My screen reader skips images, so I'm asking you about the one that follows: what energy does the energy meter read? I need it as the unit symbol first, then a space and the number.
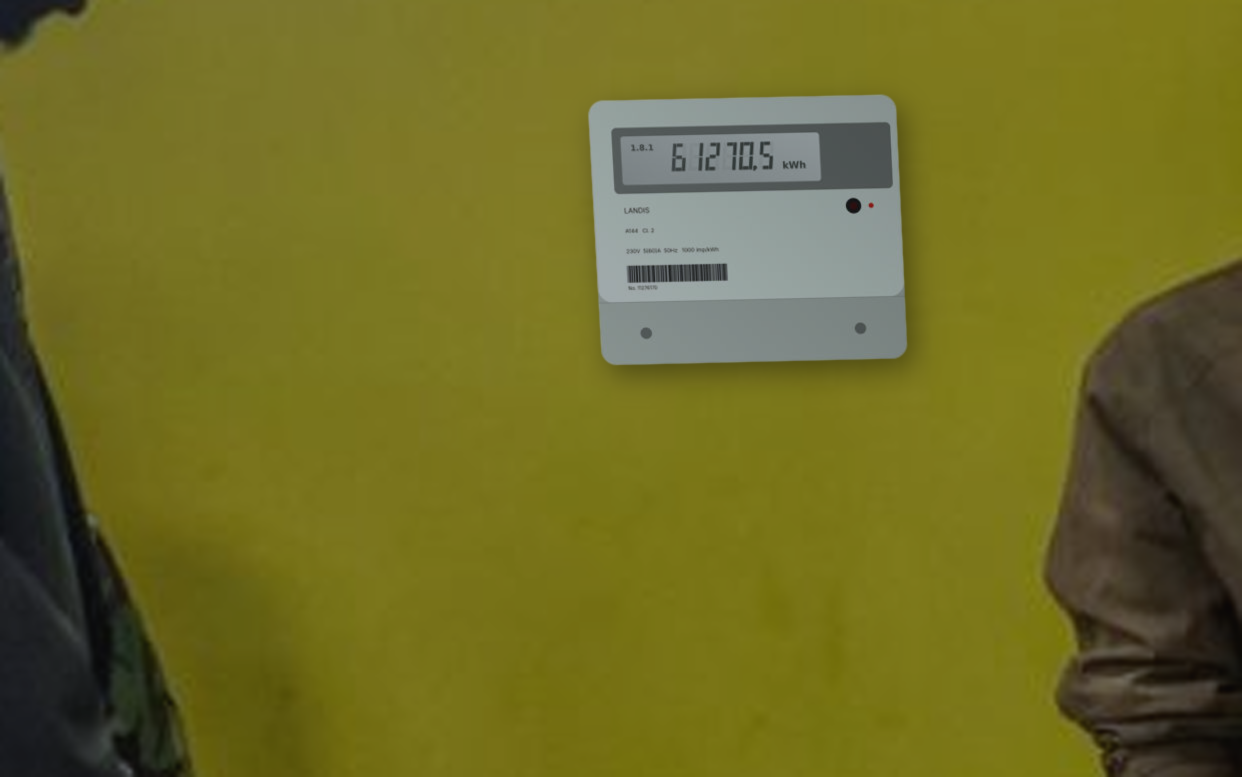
kWh 61270.5
